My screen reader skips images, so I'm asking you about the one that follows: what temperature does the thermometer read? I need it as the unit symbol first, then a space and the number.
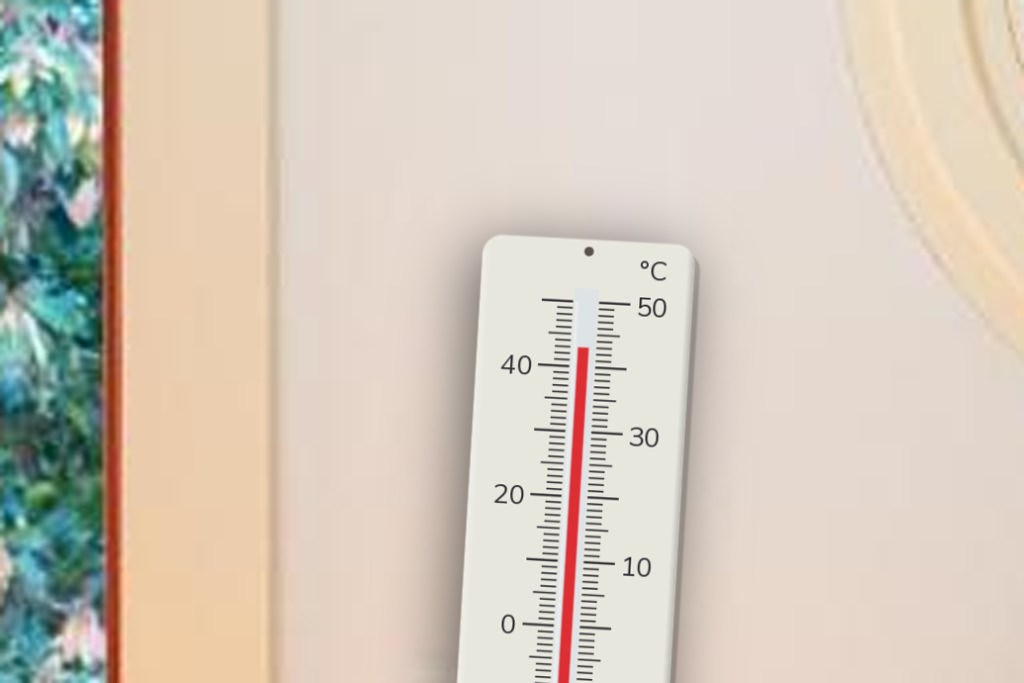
°C 43
